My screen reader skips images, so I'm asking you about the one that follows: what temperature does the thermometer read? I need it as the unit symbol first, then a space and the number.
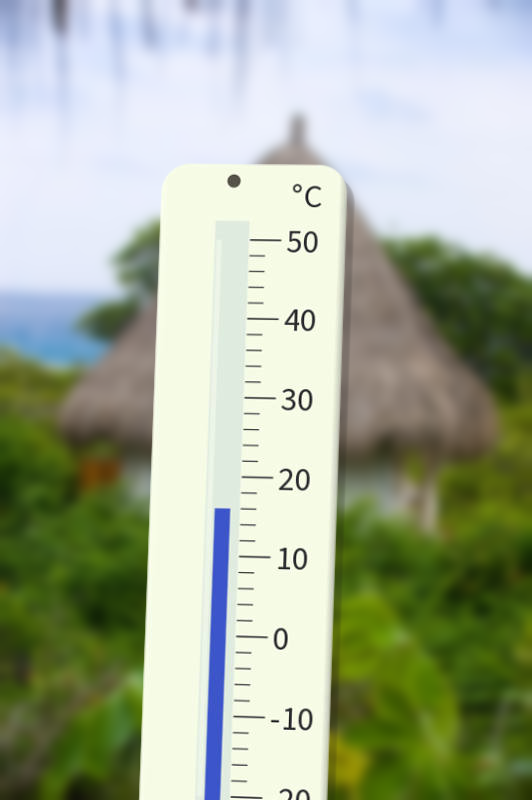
°C 16
